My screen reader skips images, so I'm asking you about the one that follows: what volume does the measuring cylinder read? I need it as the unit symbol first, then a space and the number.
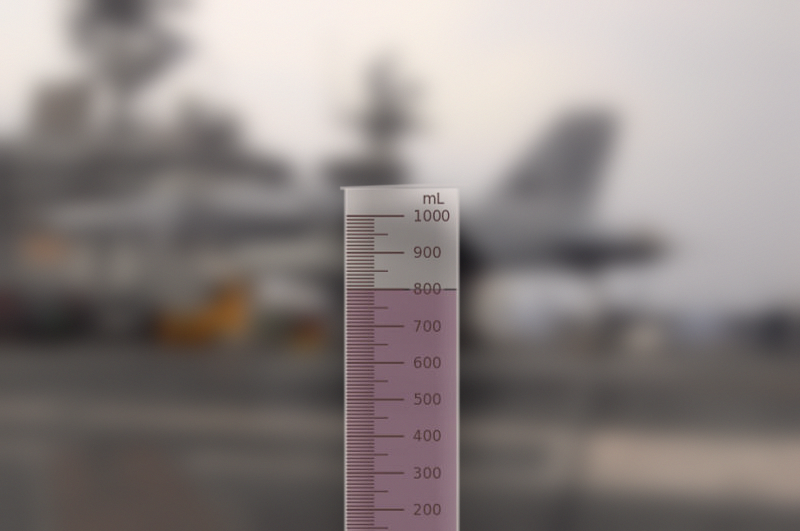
mL 800
